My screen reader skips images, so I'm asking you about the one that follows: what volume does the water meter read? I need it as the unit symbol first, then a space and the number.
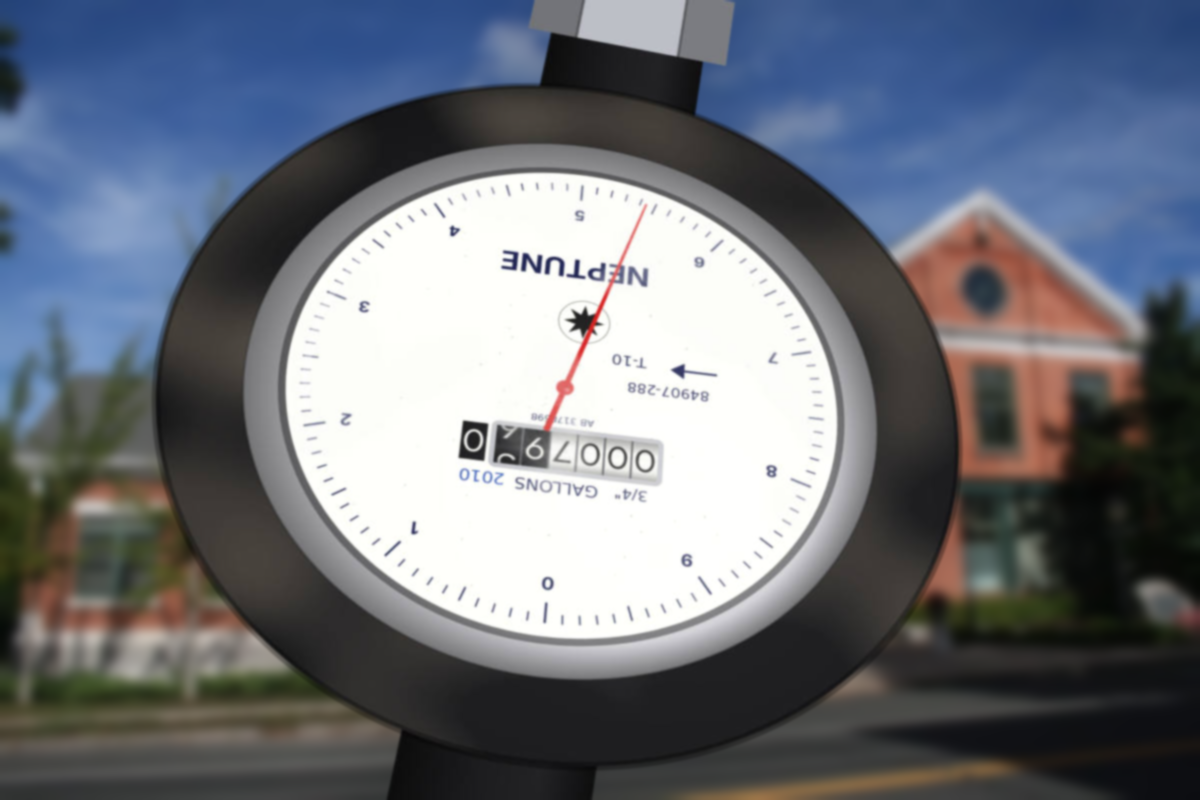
gal 7955.4
